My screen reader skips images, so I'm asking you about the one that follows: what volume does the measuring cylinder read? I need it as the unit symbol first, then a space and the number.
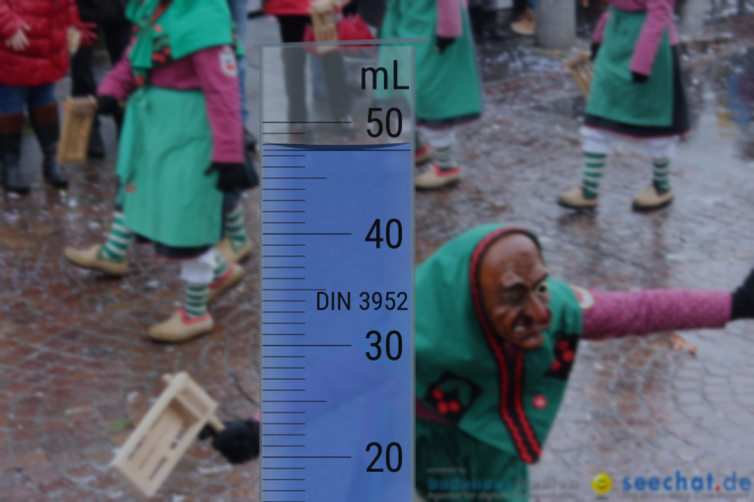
mL 47.5
